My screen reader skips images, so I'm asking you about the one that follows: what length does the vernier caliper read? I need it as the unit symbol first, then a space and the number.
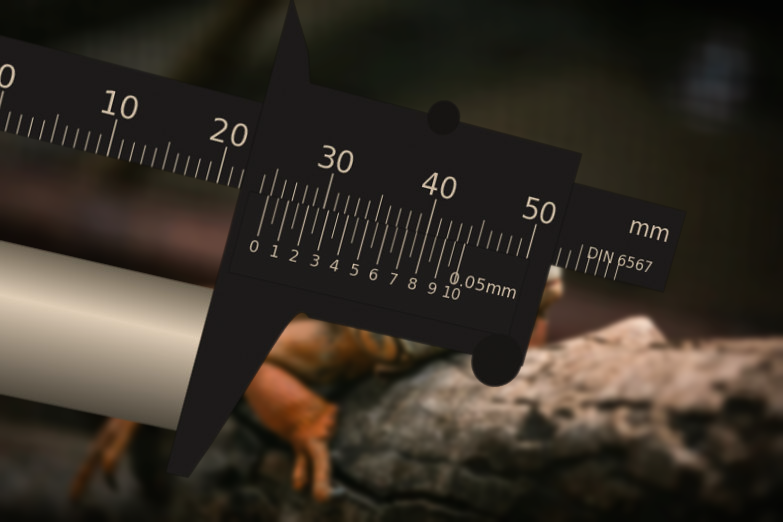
mm 24.8
